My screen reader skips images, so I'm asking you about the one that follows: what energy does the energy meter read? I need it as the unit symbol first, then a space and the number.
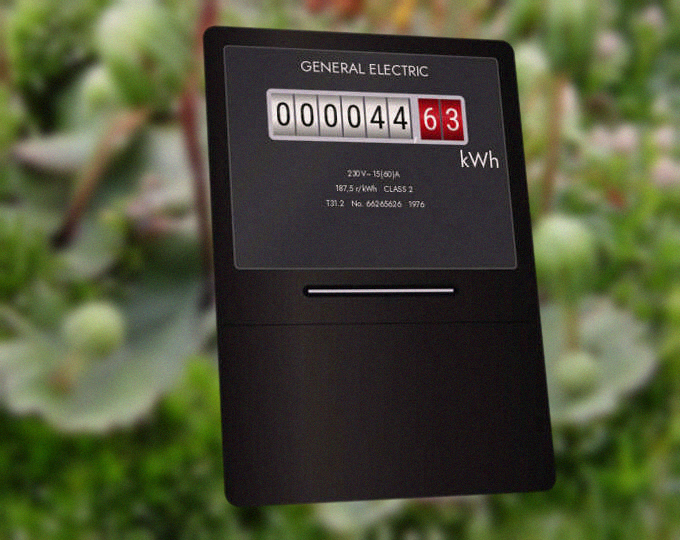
kWh 44.63
